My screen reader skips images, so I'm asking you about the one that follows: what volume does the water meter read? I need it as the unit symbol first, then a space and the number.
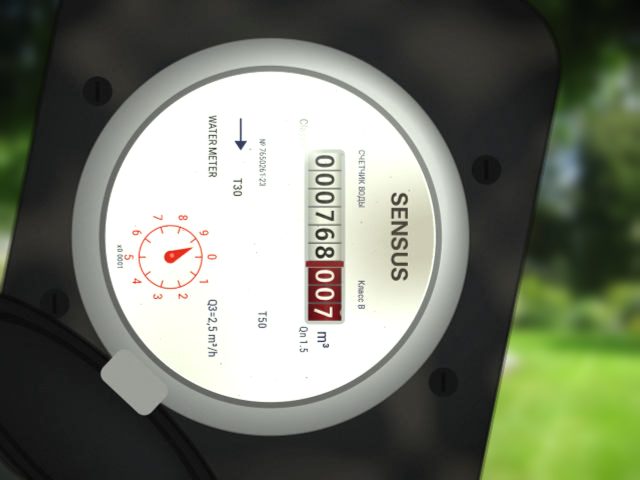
m³ 768.0069
